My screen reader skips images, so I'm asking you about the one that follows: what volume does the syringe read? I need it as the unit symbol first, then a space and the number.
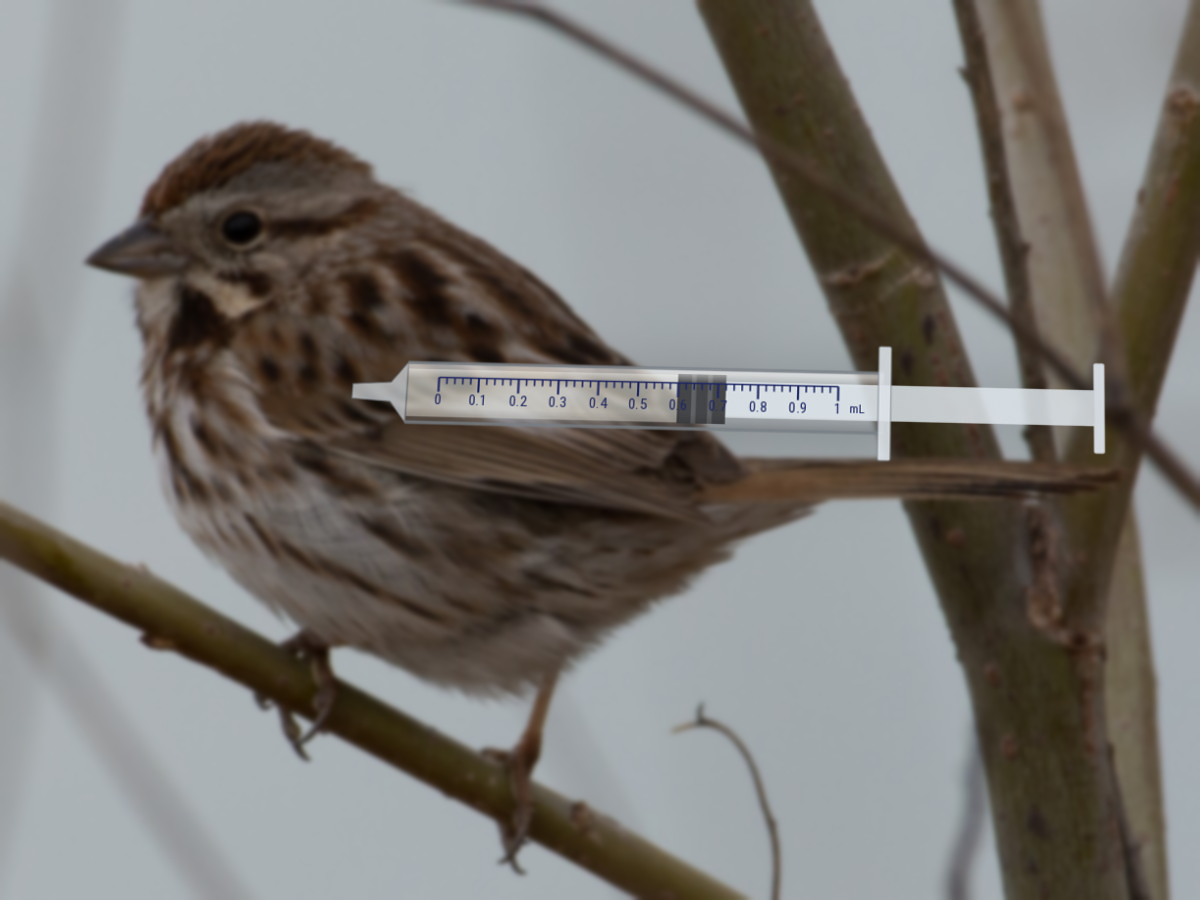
mL 0.6
